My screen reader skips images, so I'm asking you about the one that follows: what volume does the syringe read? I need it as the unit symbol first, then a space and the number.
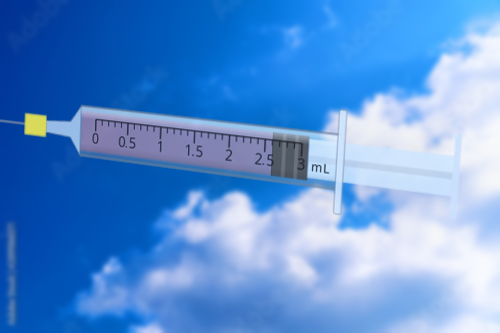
mL 2.6
